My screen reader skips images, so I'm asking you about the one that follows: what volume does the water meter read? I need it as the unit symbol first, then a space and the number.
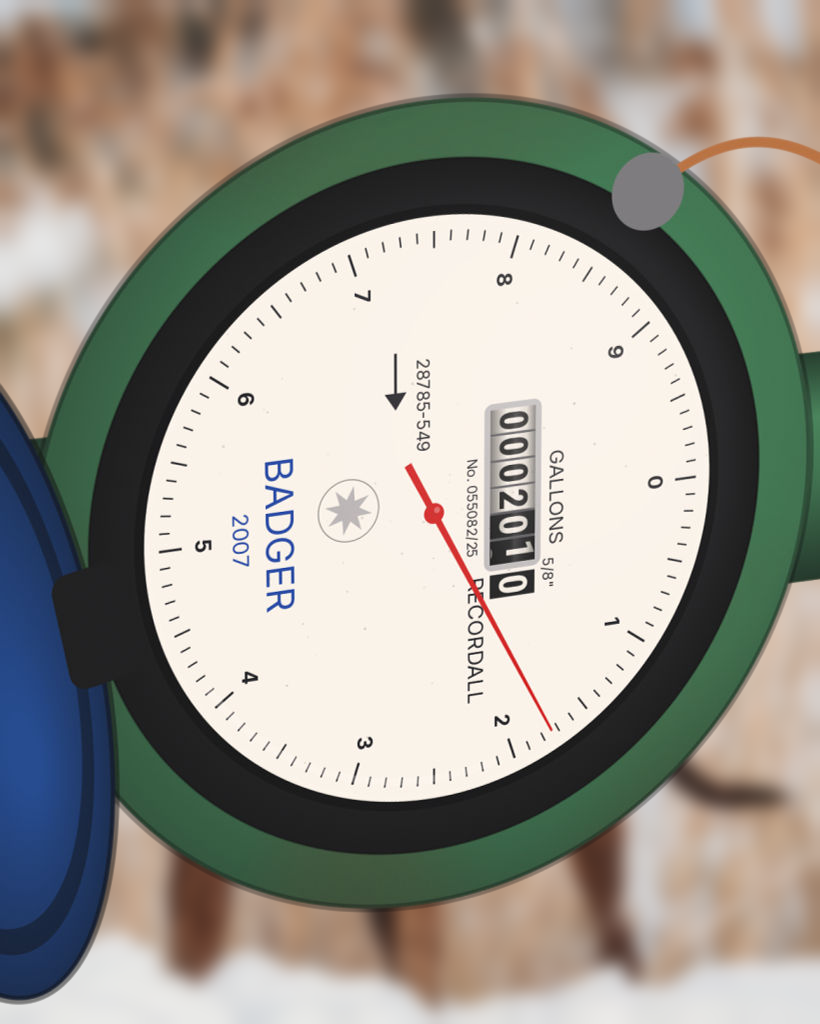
gal 2011.7
